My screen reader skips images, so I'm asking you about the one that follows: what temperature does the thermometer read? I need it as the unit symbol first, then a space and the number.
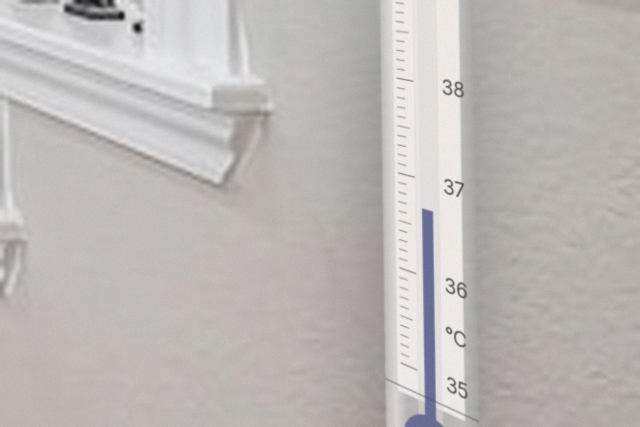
°C 36.7
